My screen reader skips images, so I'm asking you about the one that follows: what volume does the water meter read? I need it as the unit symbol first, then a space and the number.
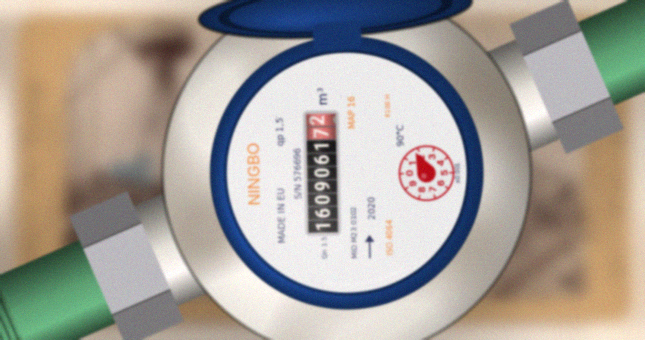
m³ 1609061.721
